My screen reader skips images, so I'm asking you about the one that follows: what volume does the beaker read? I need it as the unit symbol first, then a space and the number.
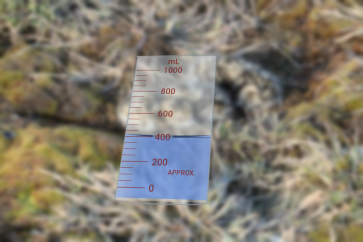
mL 400
